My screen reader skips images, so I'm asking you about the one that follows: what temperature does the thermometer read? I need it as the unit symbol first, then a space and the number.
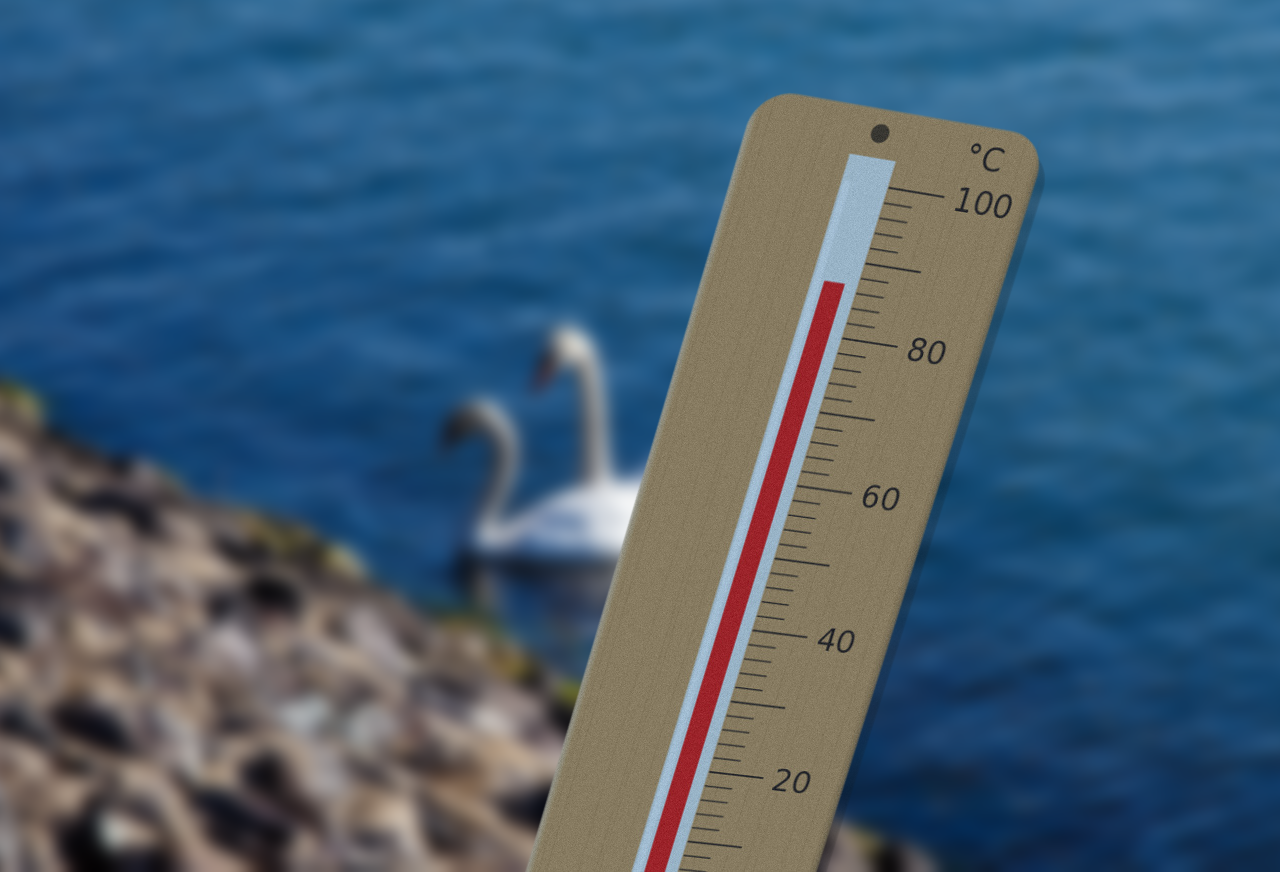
°C 87
